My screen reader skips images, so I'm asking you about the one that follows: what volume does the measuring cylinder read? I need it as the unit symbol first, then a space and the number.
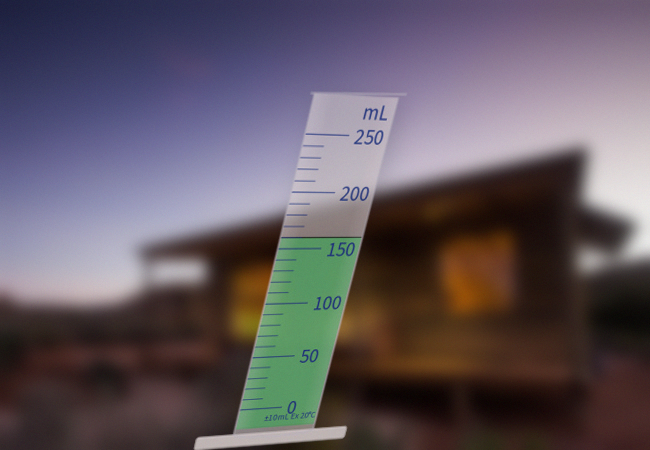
mL 160
